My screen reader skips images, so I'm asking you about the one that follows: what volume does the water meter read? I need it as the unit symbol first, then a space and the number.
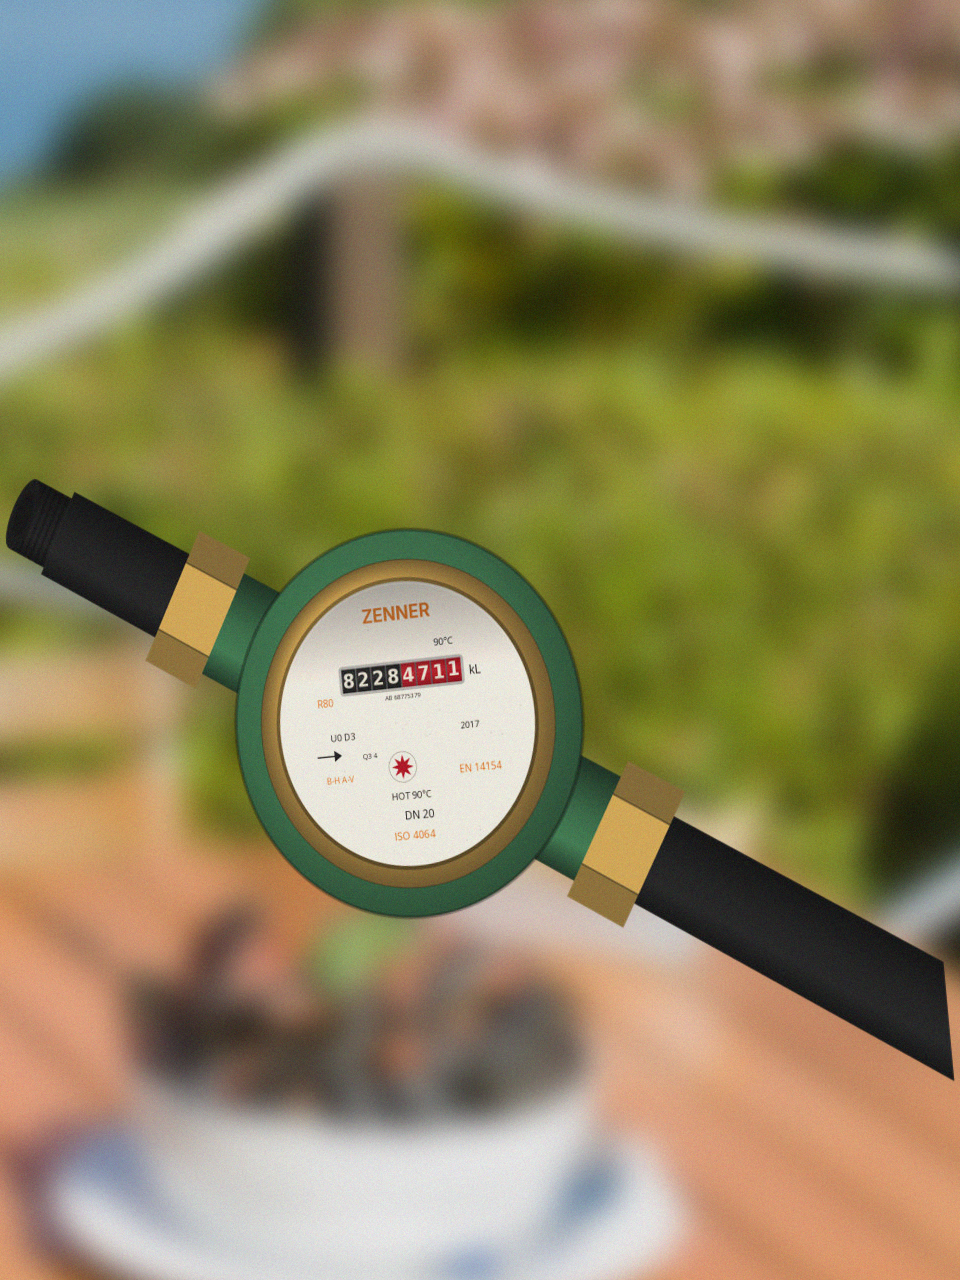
kL 8228.4711
